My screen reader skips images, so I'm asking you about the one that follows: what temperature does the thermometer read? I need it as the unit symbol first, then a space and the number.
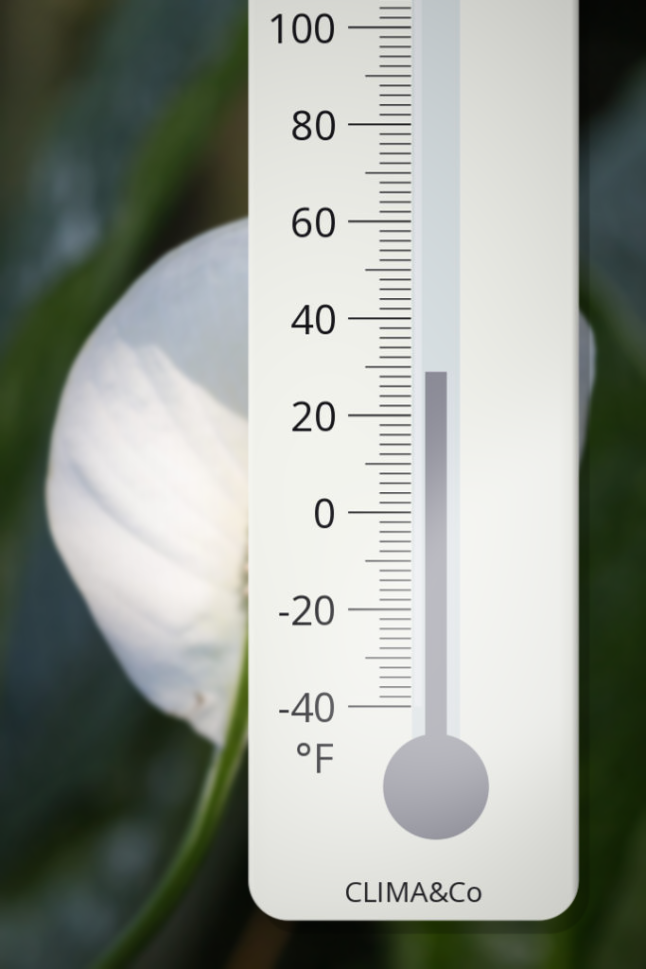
°F 29
